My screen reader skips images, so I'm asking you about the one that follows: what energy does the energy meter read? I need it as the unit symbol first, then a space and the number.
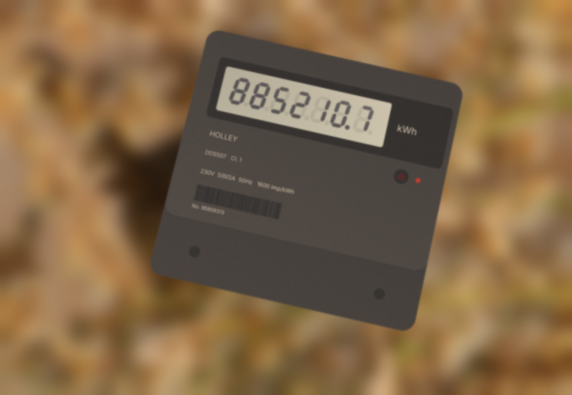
kWh 885210.7
